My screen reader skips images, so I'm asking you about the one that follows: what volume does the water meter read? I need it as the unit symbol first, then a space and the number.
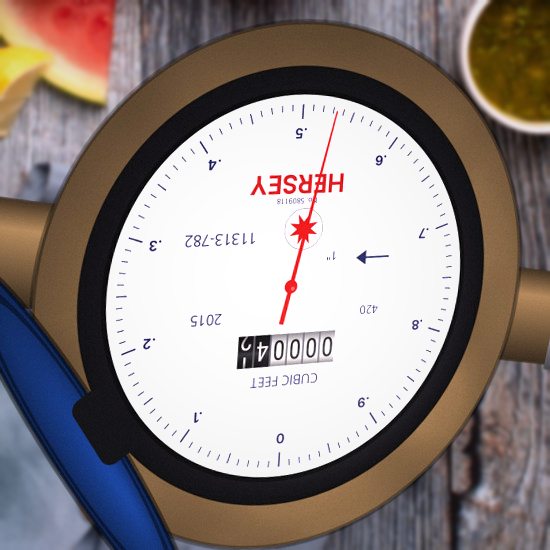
ft³ 41.53
